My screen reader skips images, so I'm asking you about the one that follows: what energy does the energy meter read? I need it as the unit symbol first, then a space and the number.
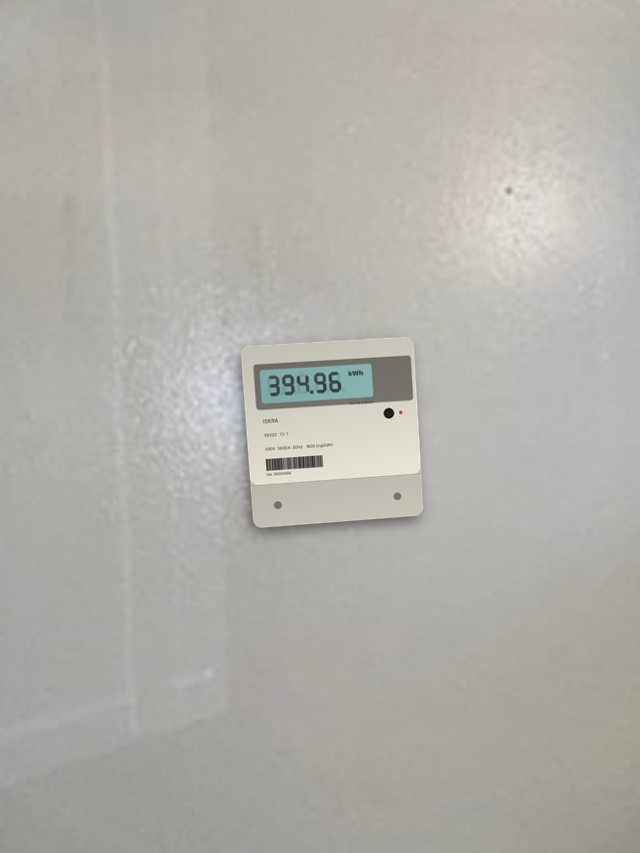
kWh 394.96
